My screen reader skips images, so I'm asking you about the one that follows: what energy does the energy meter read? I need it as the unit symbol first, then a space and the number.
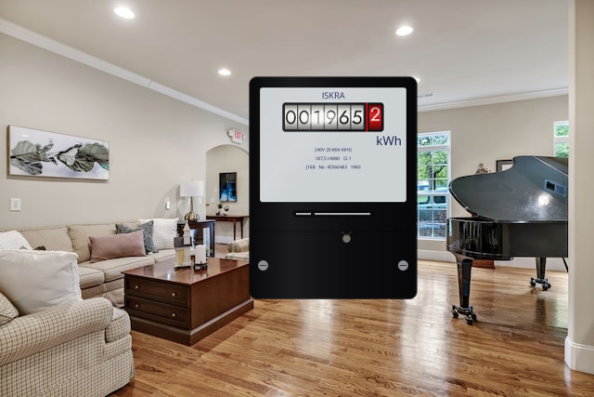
kWh 1965.2
